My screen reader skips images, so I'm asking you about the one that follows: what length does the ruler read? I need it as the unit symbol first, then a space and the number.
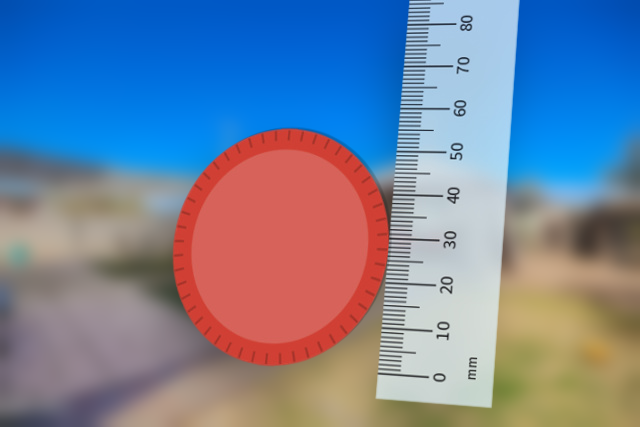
mm 55
